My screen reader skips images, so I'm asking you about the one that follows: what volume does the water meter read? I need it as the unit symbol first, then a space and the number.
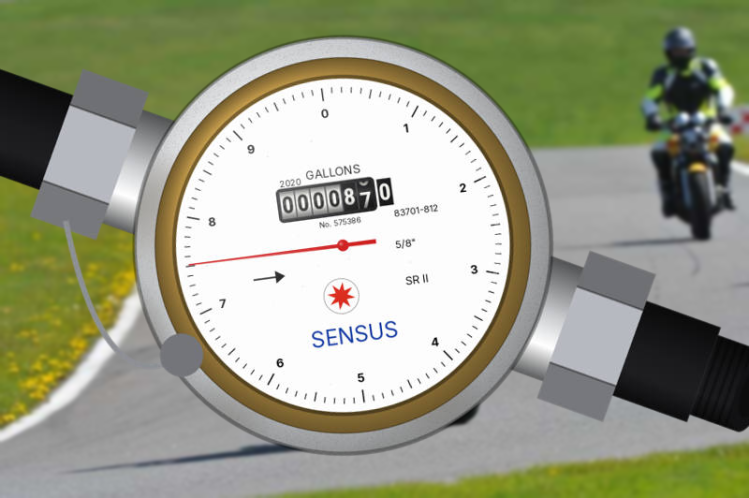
gal 867.5
